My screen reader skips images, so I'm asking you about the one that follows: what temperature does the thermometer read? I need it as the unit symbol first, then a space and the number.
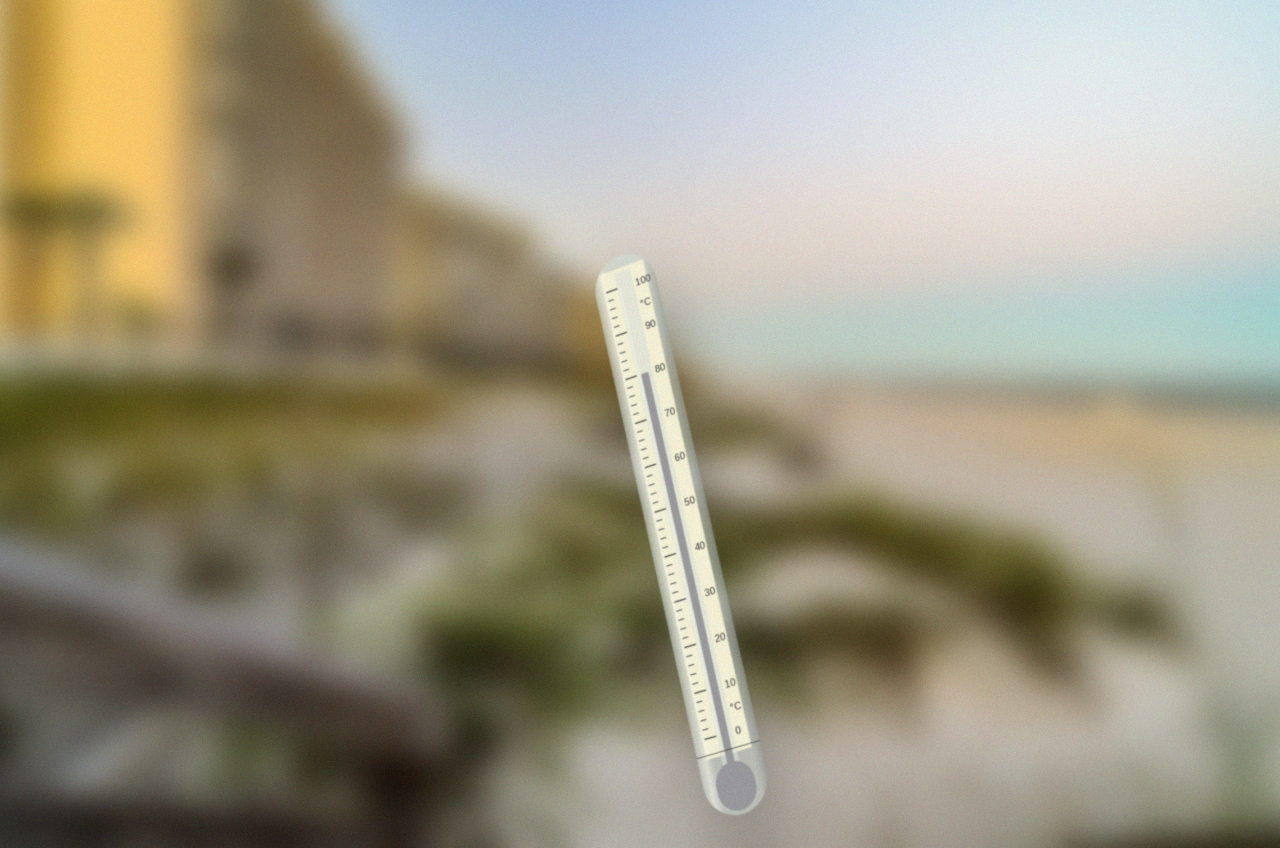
°C 80
